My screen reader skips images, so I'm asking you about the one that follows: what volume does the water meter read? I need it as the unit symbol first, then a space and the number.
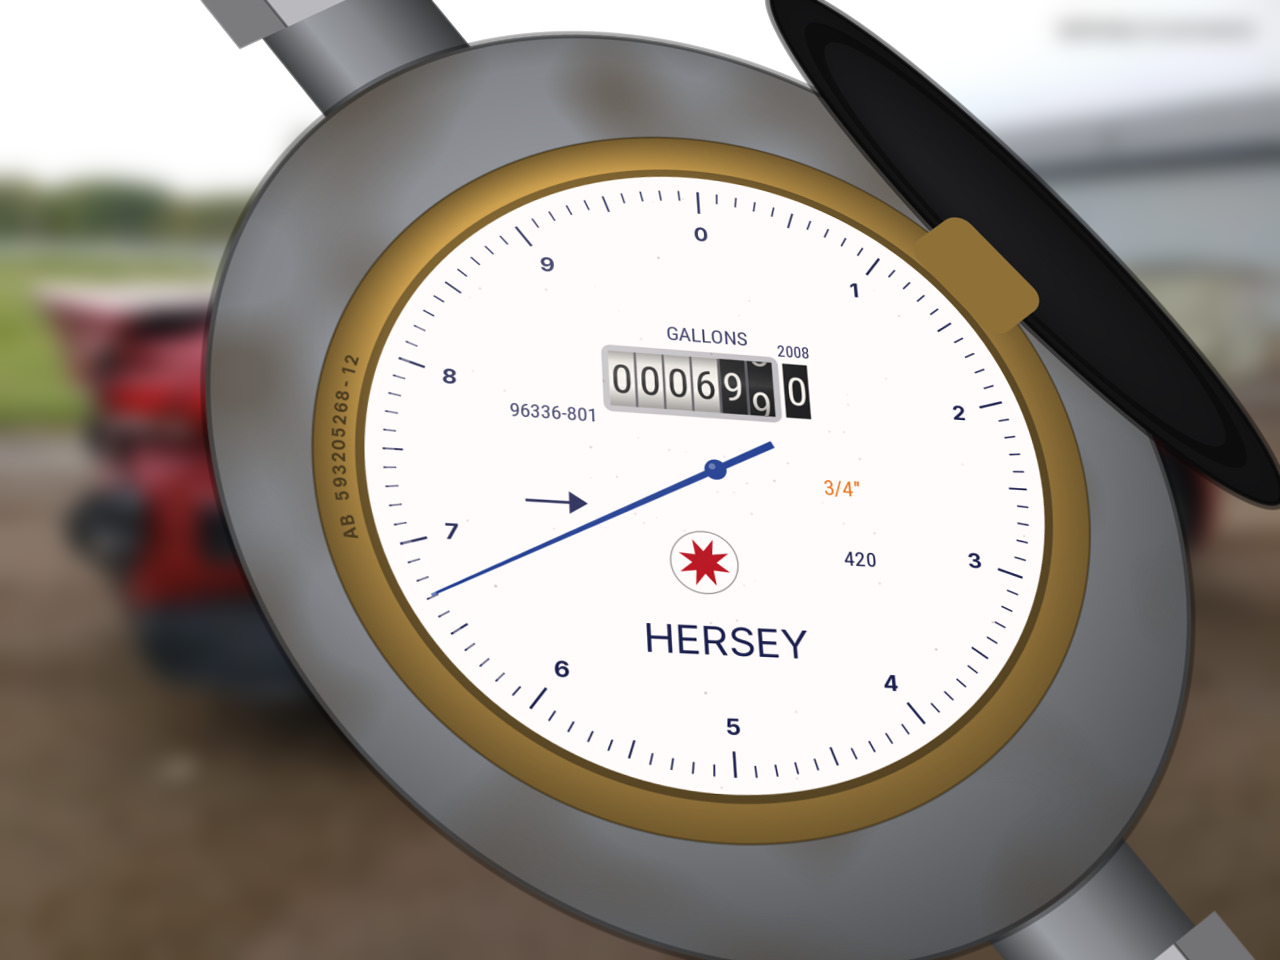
gal 6986.7
